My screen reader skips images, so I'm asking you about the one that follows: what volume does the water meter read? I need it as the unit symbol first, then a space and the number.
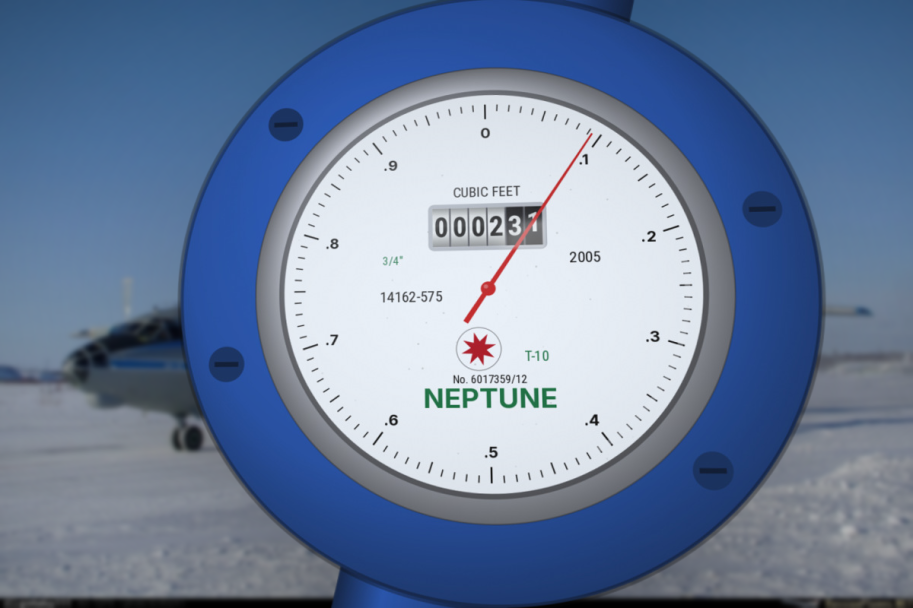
ft³ 231.09
